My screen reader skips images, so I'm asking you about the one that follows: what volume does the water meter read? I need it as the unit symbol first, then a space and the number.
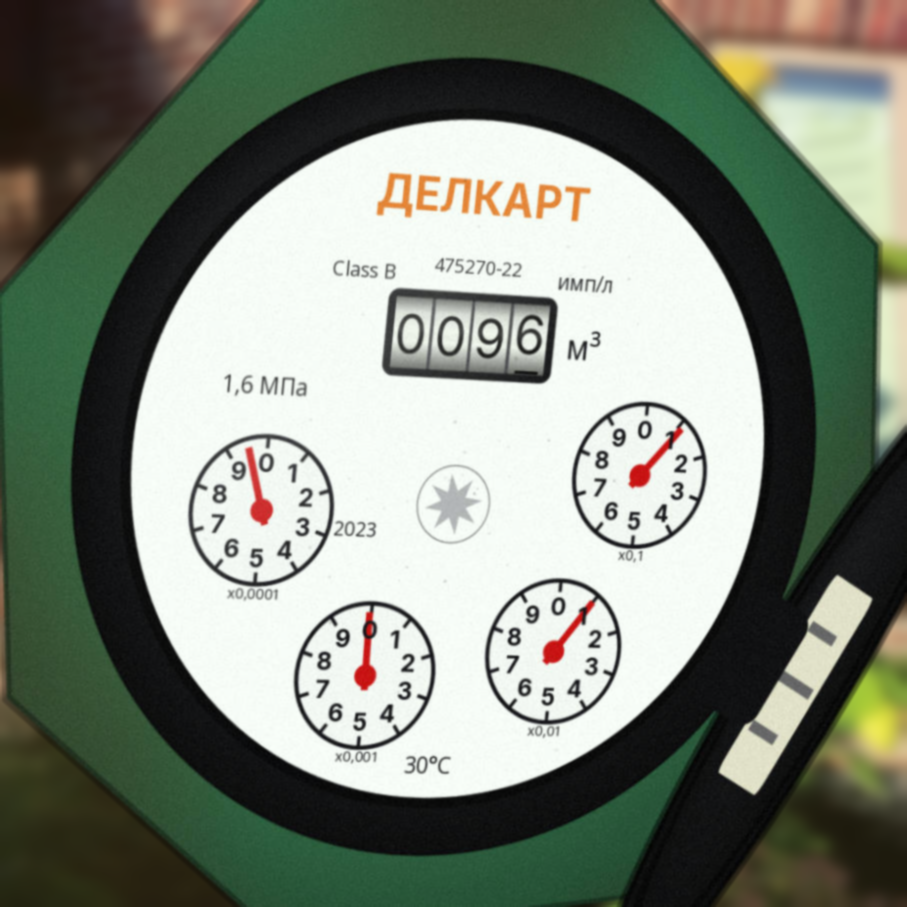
m³ 96.1099
